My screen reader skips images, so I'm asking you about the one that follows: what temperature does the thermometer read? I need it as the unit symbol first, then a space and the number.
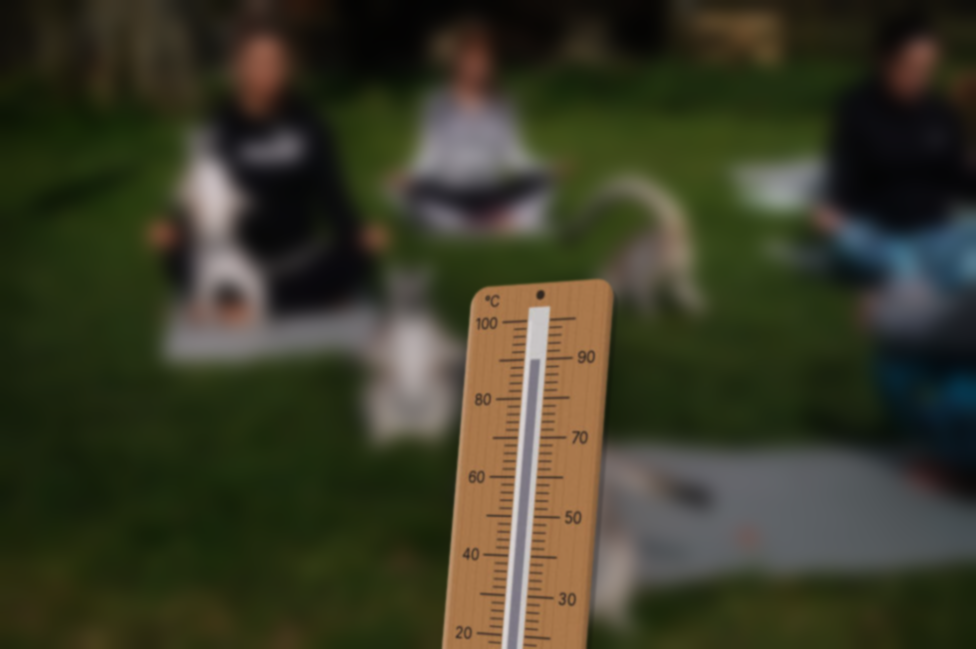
°C 90
